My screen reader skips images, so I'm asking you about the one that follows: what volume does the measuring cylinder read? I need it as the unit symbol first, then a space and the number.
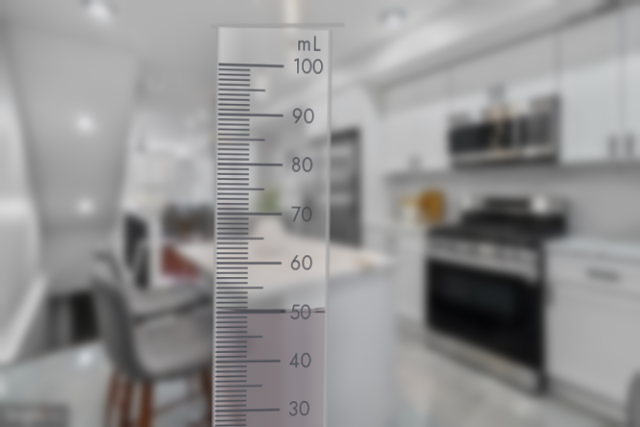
mL 50
